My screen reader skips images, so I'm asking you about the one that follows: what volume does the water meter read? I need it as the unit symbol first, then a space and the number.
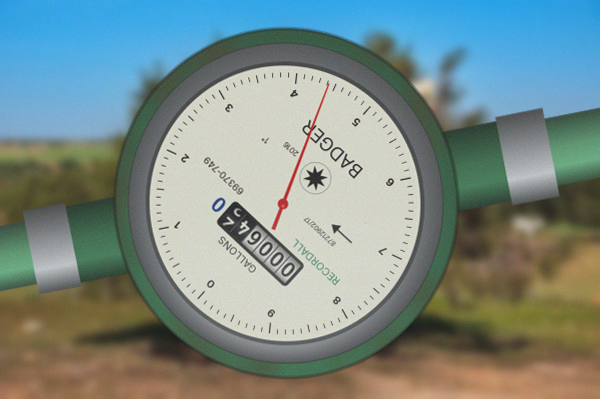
gal 6424.4
